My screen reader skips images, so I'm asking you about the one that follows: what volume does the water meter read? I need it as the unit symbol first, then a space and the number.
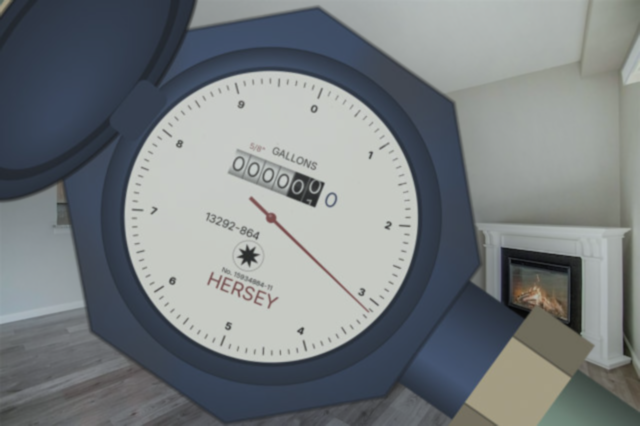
gal 3.1
